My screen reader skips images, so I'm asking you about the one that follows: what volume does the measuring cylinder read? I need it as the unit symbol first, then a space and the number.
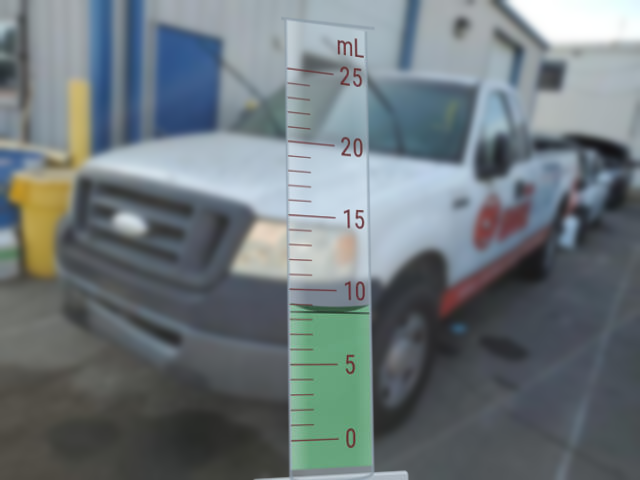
mL 8.5
